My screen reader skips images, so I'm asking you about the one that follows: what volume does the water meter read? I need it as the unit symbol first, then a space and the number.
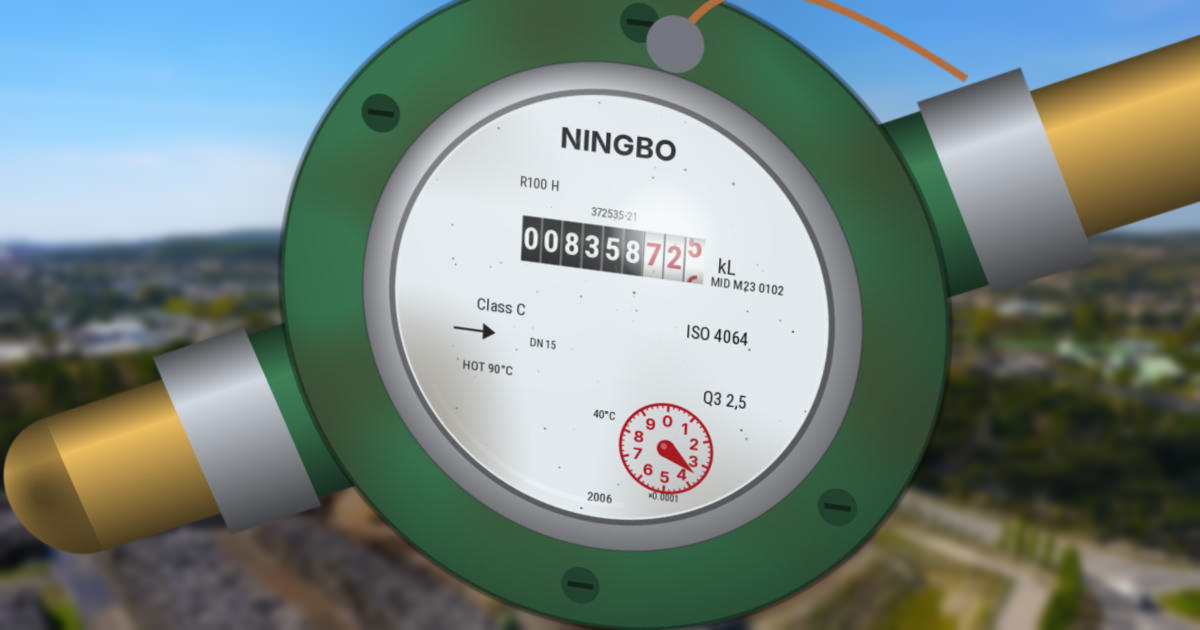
kL 8358.7253
